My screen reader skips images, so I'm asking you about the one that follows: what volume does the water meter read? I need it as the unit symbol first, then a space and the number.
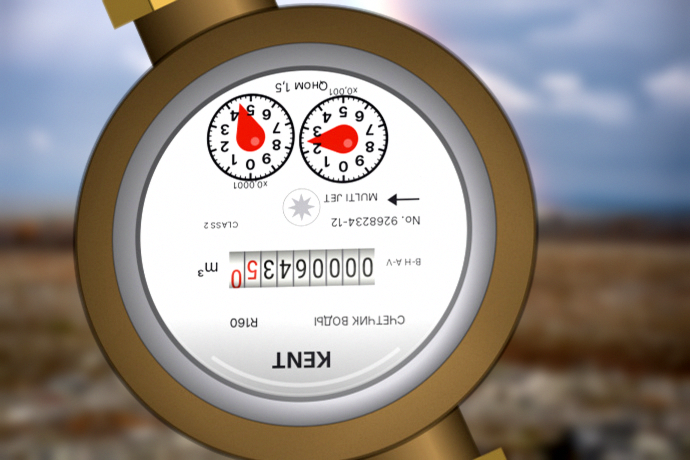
m³ 643.5024
